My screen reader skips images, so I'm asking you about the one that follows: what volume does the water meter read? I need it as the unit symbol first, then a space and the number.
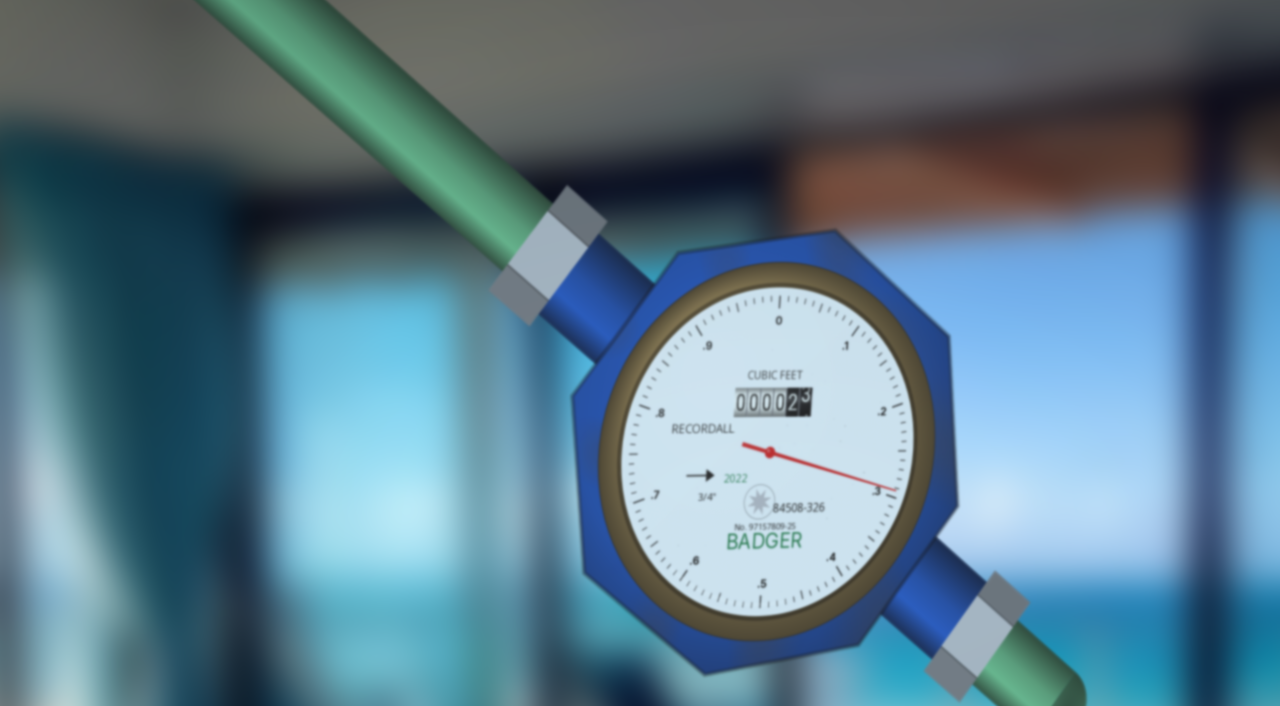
ft³ 23.29
